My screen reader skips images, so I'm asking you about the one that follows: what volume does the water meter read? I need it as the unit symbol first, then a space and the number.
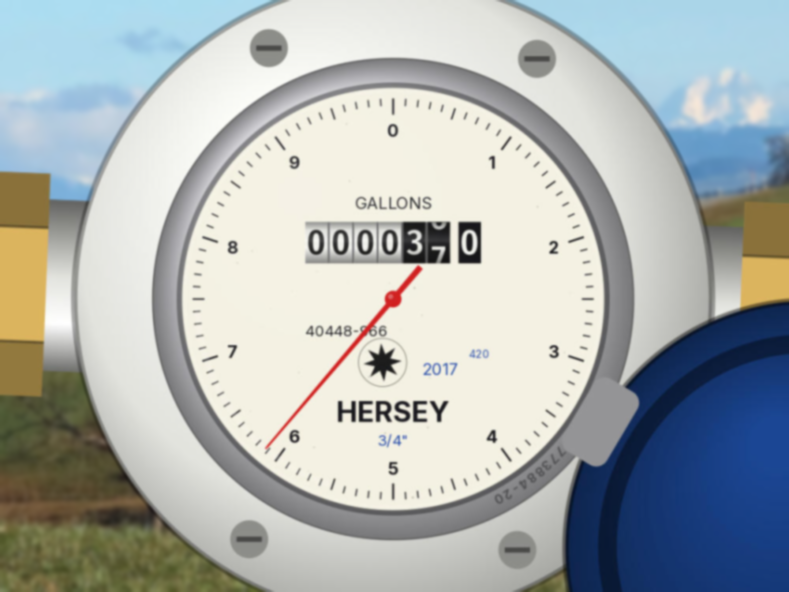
gal 366.1
